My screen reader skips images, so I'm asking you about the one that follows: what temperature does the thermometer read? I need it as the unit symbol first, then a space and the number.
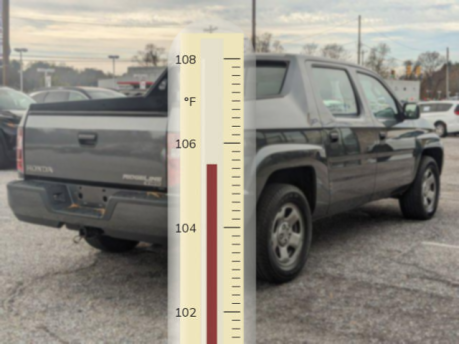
°F 105.5
